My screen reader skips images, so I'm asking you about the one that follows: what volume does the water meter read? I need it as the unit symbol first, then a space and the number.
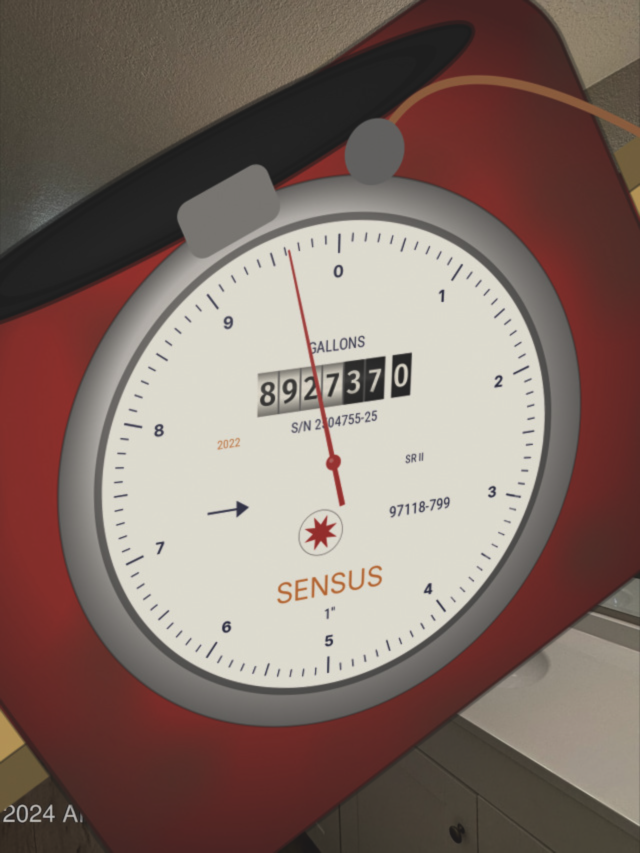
gal 8927369.6
